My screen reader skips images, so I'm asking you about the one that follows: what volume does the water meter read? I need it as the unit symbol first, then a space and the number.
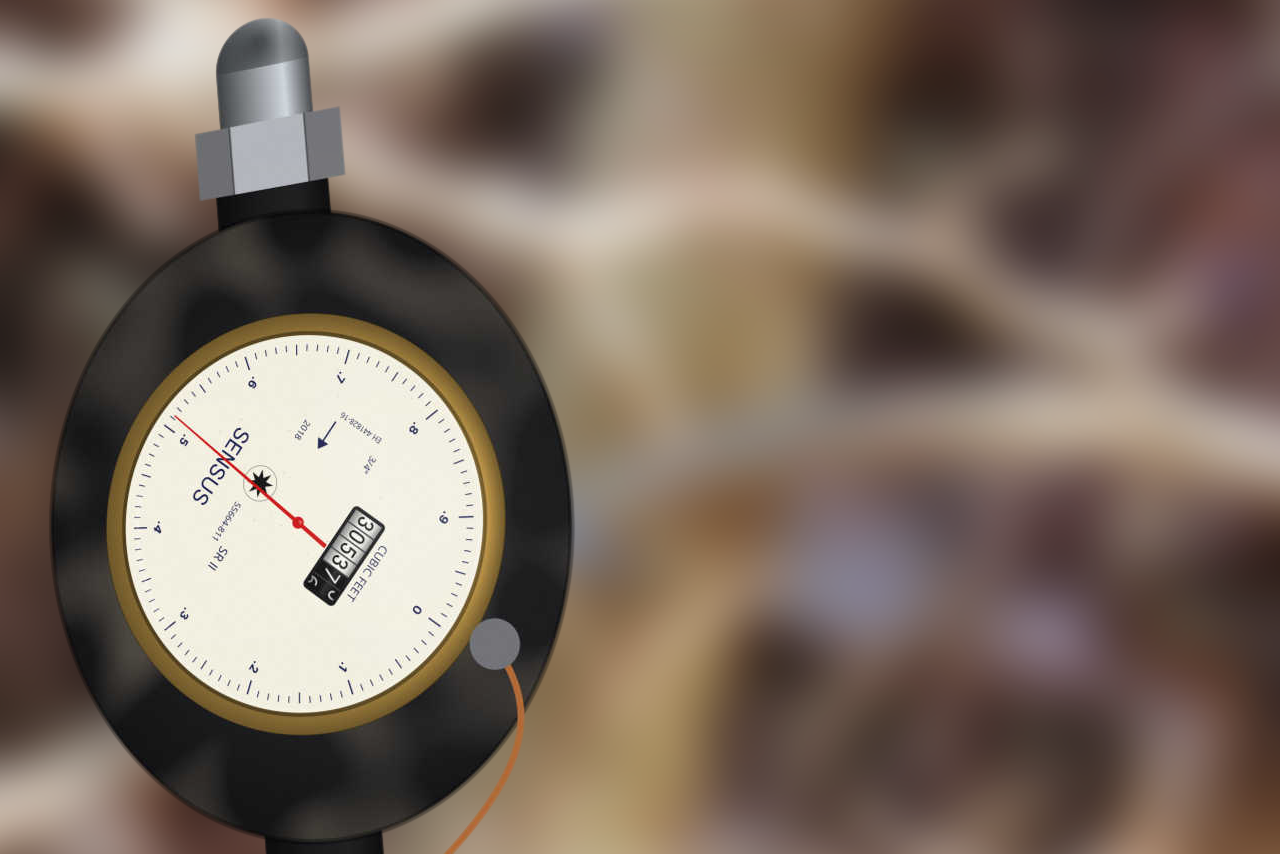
ft³ 305375.51
